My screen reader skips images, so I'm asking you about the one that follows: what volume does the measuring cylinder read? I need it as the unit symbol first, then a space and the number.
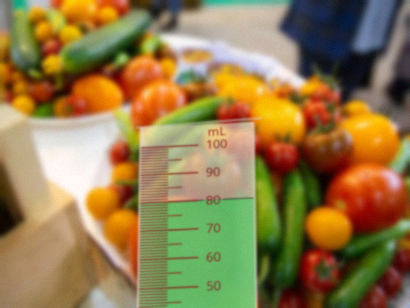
mL 80
